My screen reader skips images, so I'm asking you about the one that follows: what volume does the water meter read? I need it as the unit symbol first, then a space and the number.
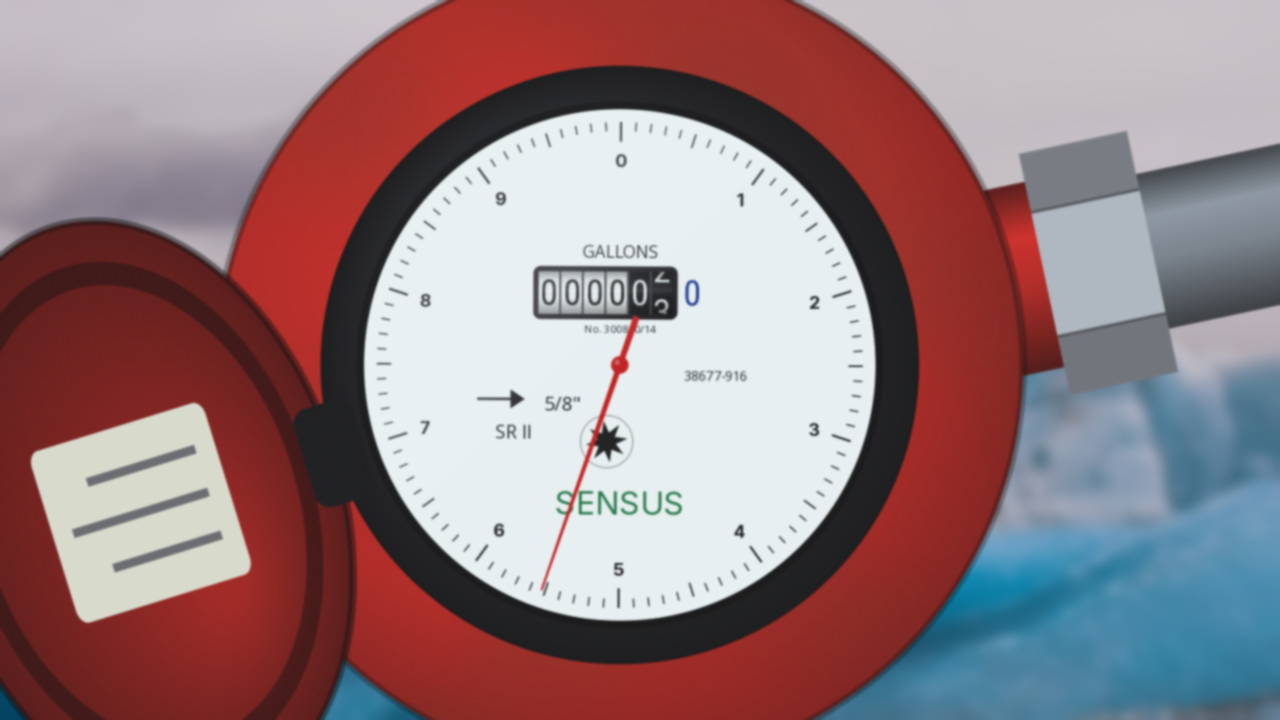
gal 25.5
